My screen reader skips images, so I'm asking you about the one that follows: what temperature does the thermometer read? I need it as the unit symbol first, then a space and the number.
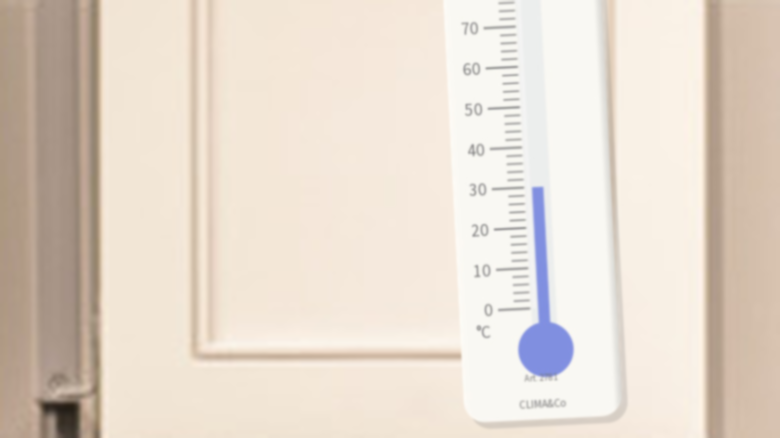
°C 30
